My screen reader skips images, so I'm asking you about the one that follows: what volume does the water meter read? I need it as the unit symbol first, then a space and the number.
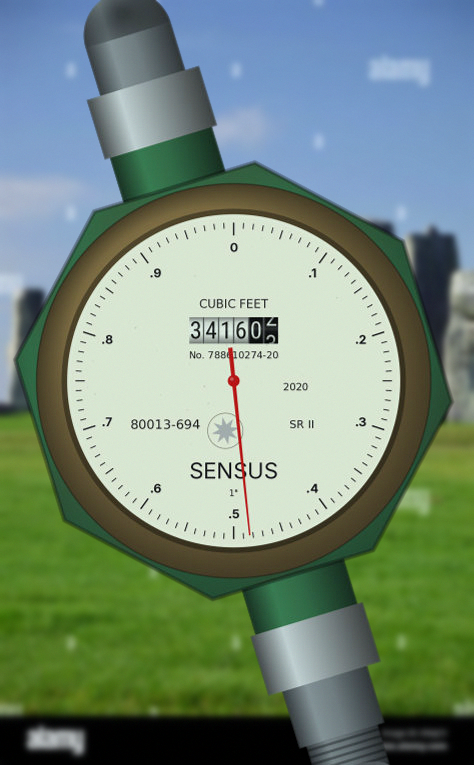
ft³ 341602.48
